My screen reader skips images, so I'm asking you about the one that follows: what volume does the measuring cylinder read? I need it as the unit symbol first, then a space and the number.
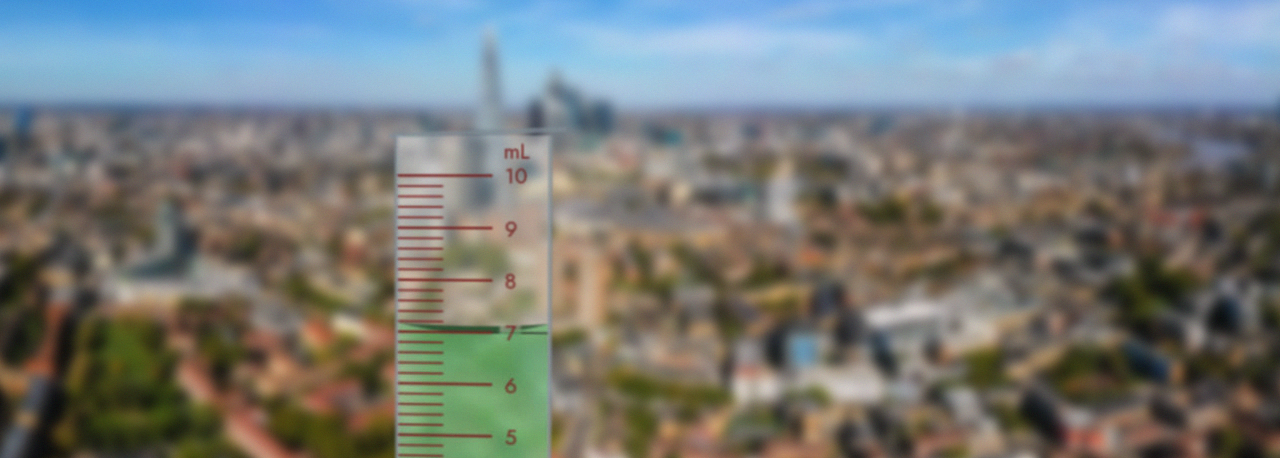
mL 7
